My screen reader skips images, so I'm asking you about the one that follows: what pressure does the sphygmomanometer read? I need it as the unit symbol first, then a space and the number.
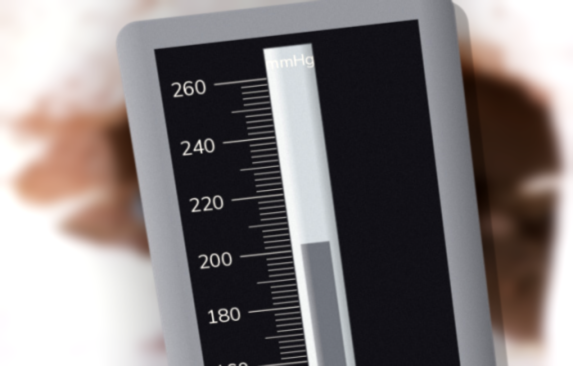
mmHg 202
